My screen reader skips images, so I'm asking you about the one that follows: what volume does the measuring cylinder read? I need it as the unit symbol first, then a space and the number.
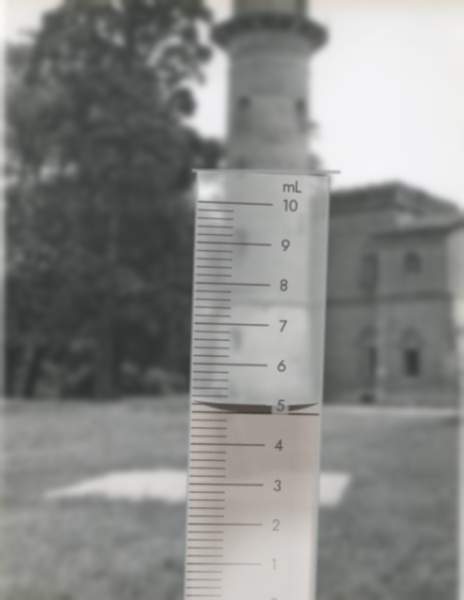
mL 4.8
